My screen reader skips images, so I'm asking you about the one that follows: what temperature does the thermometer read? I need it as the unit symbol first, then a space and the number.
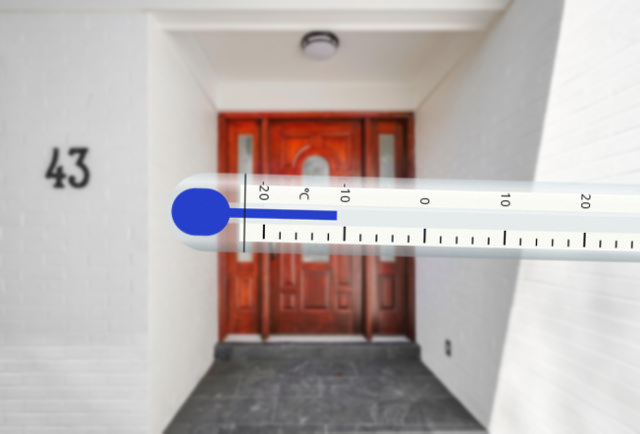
°C -11
